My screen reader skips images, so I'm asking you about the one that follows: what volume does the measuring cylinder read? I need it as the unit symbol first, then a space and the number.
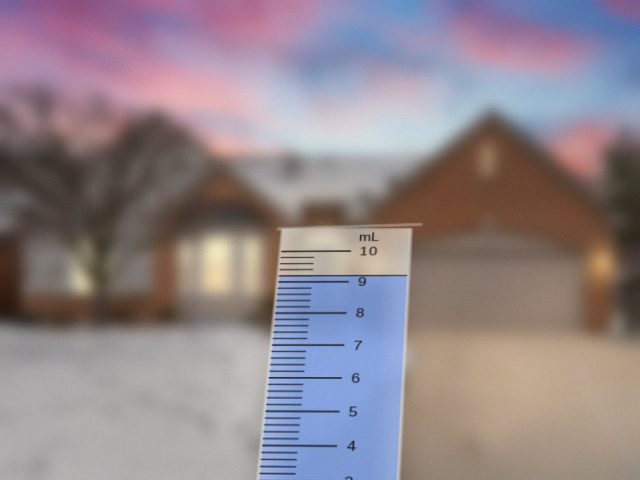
mL 9.2
